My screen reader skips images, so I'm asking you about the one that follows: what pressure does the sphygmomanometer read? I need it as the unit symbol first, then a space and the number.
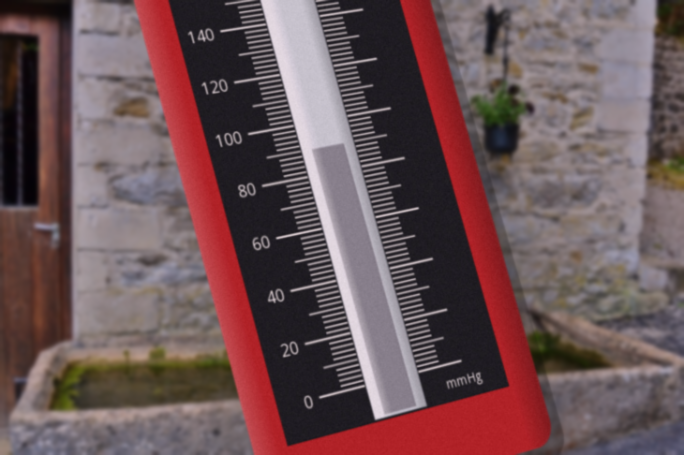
mmHg 90
